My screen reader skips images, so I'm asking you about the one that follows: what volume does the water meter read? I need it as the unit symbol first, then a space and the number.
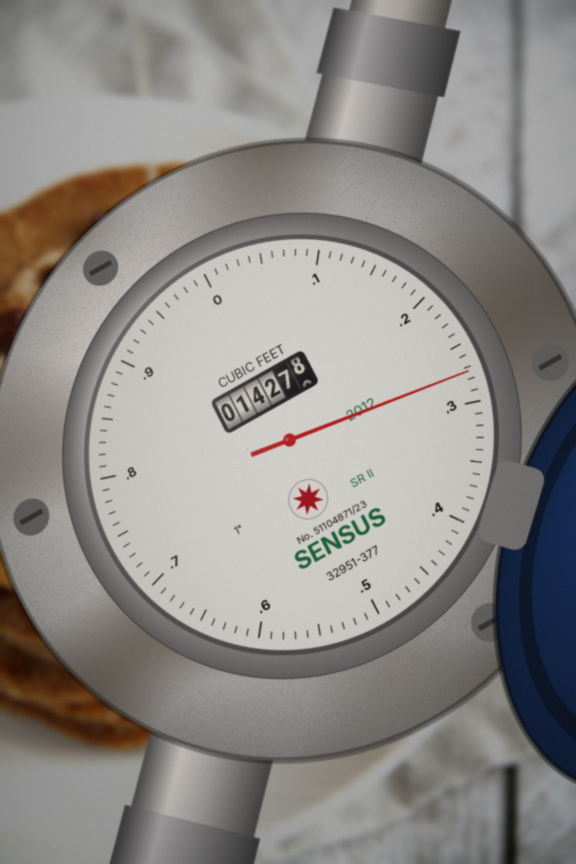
ft³ 14278.27
